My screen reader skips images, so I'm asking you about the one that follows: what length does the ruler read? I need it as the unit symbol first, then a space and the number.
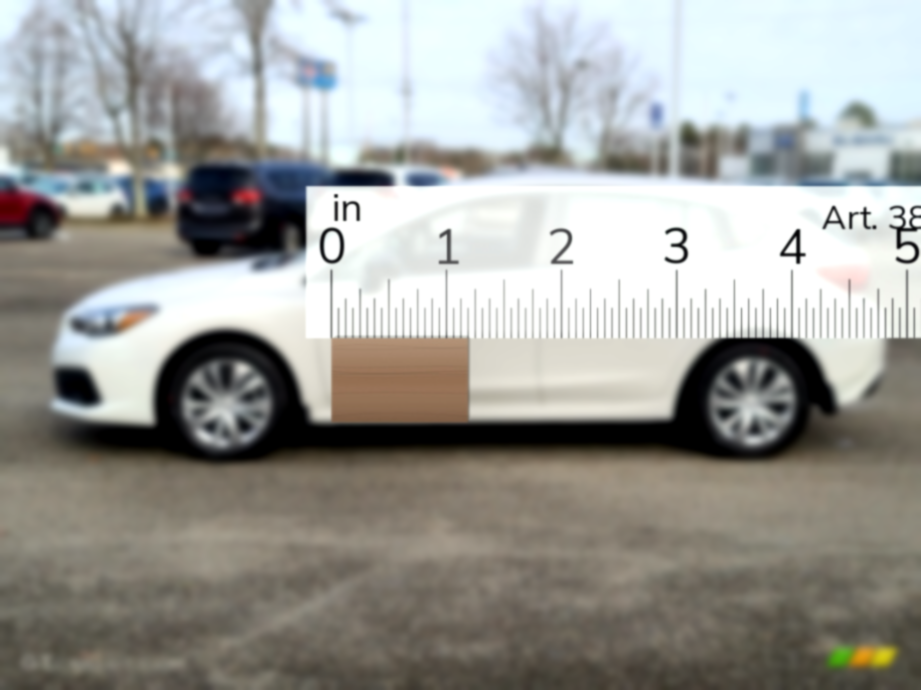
in 1.1875
